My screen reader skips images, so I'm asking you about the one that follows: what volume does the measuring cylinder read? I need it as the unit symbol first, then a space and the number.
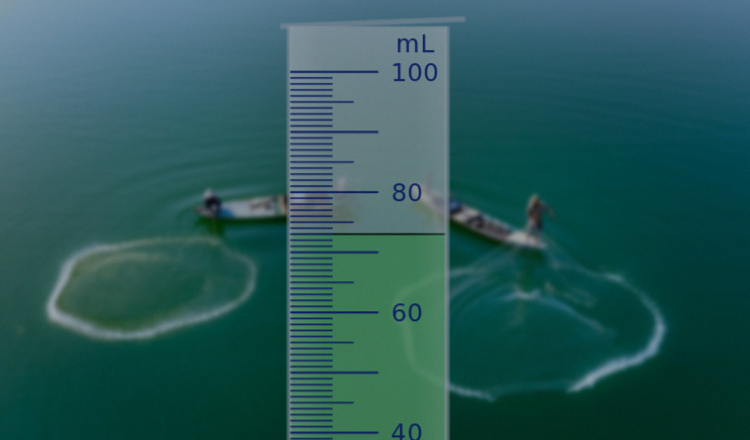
mL 73
